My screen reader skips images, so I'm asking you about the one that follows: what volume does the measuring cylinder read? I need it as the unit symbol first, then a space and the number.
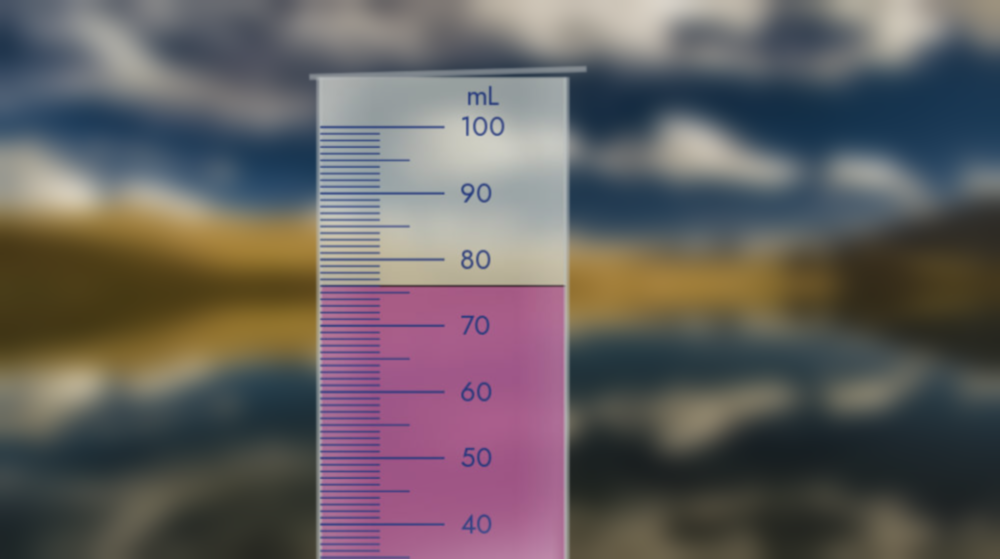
mL 76
